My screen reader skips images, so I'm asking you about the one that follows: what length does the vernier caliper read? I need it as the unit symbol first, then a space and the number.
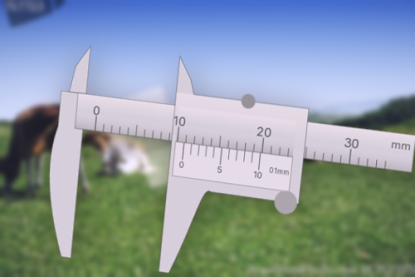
mm 10.8
